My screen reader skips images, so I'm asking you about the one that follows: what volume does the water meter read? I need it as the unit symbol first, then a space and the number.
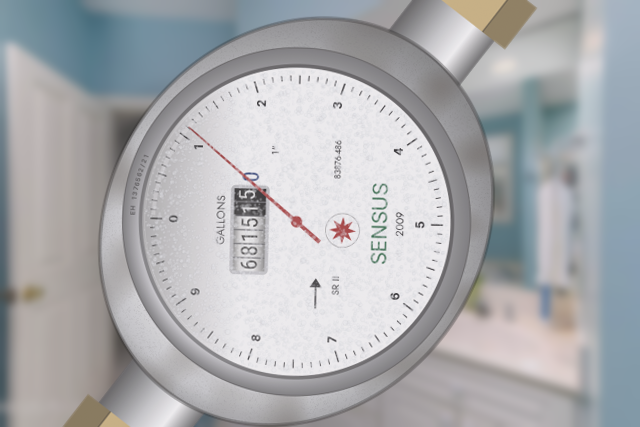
gal 6815151.1
